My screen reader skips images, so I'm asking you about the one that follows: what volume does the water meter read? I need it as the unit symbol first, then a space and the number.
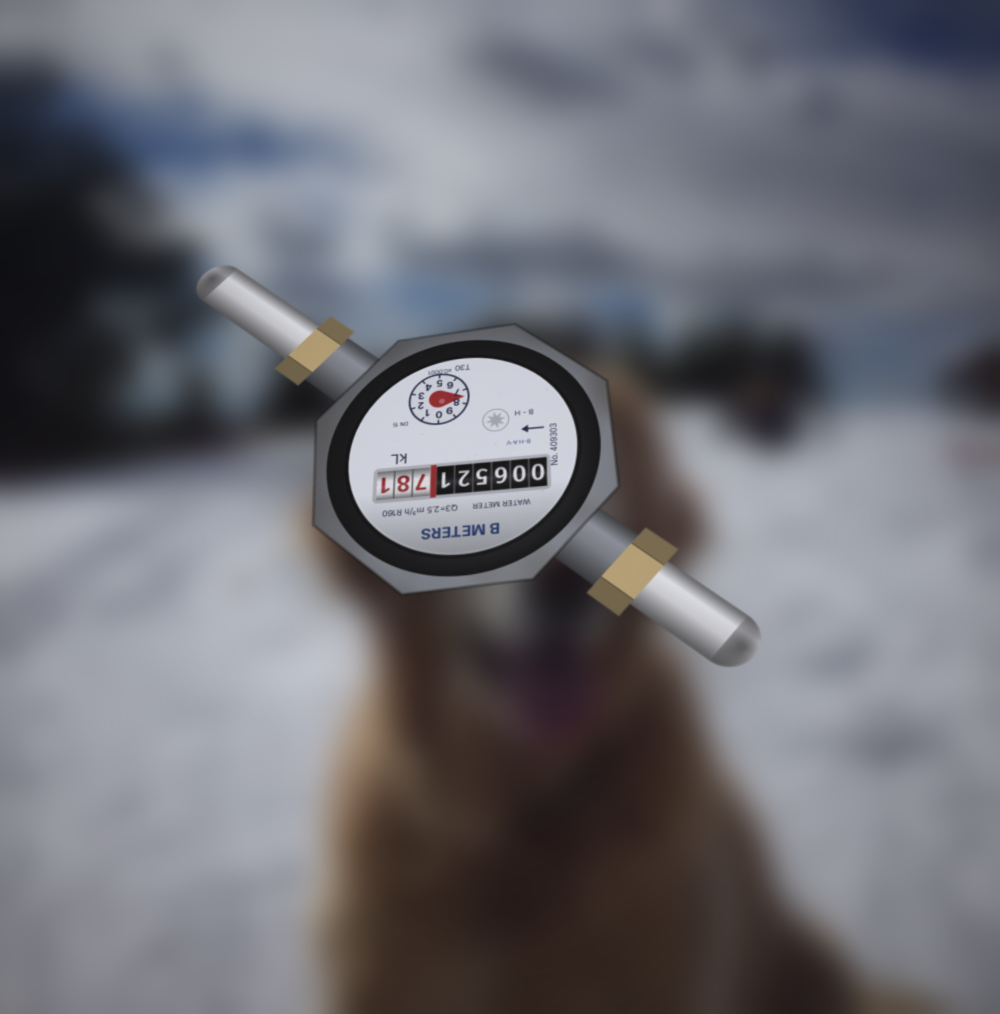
kL 6521.7817
